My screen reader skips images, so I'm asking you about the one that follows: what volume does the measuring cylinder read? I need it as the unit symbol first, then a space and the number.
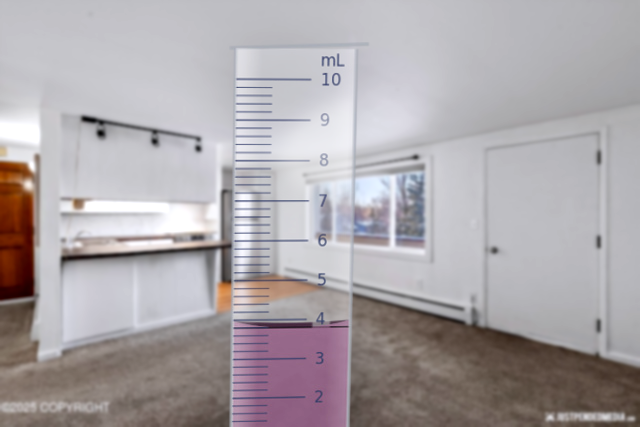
mL 3.8
